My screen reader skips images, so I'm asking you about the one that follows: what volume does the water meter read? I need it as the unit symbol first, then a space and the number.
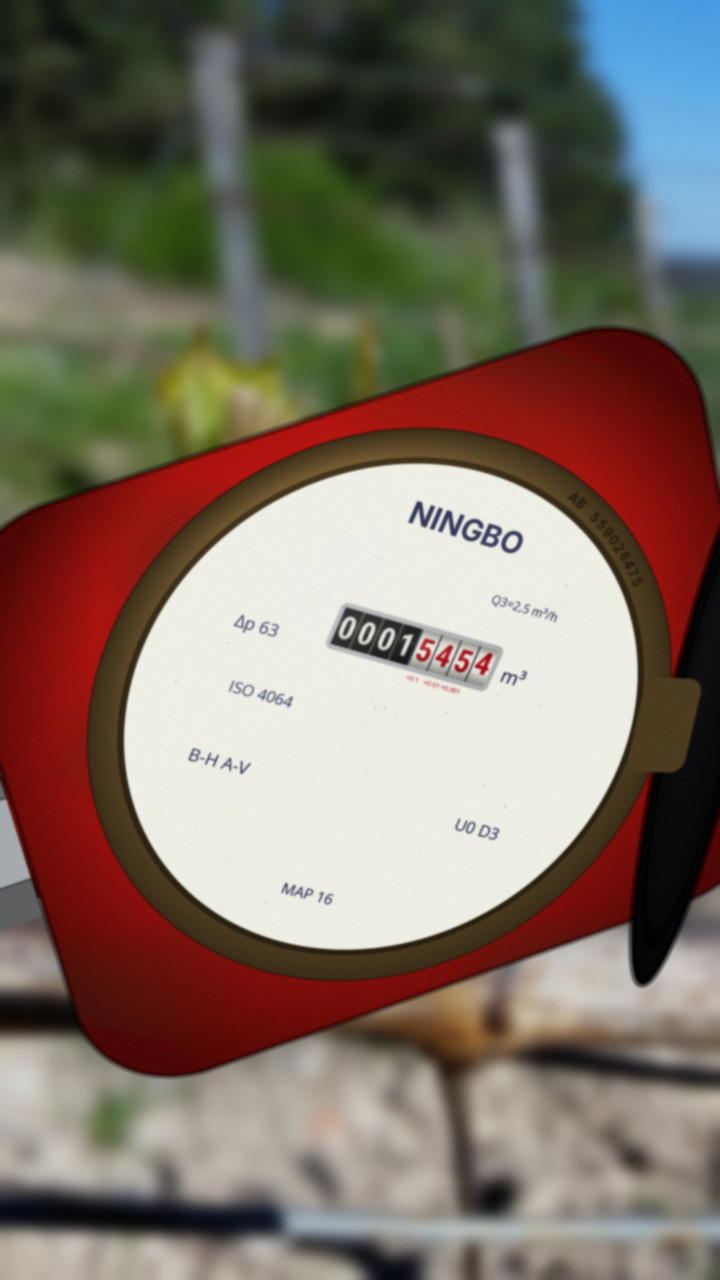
m³ 1.5454
